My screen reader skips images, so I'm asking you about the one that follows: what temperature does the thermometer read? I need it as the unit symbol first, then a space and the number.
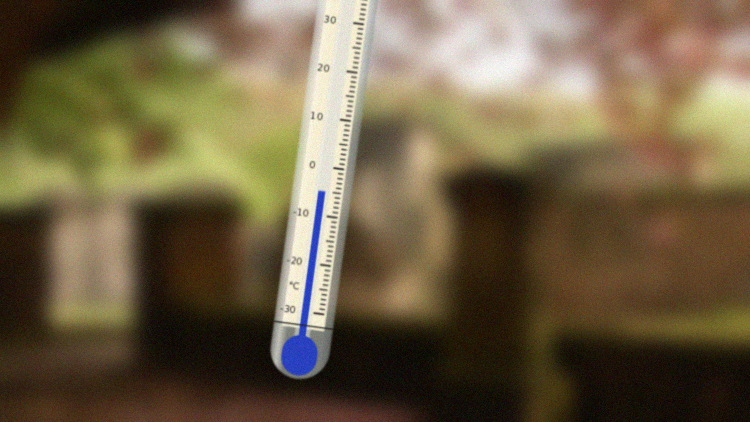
°C -5
